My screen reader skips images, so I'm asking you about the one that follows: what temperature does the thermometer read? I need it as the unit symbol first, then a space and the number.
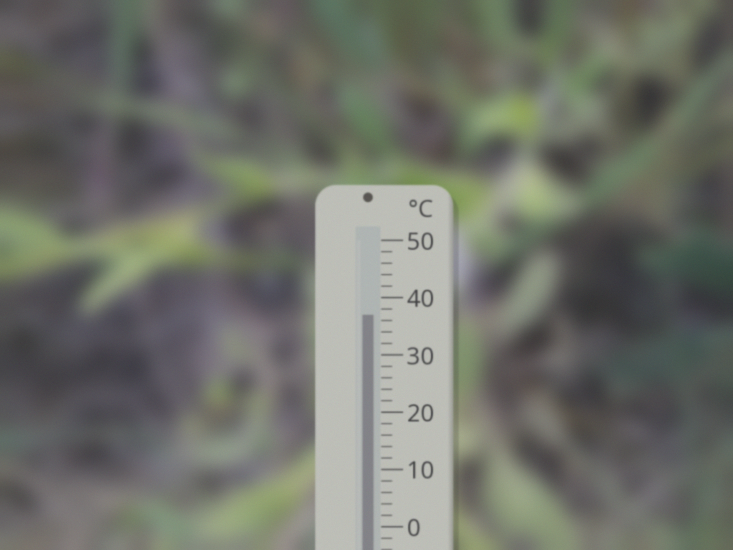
°C 37
